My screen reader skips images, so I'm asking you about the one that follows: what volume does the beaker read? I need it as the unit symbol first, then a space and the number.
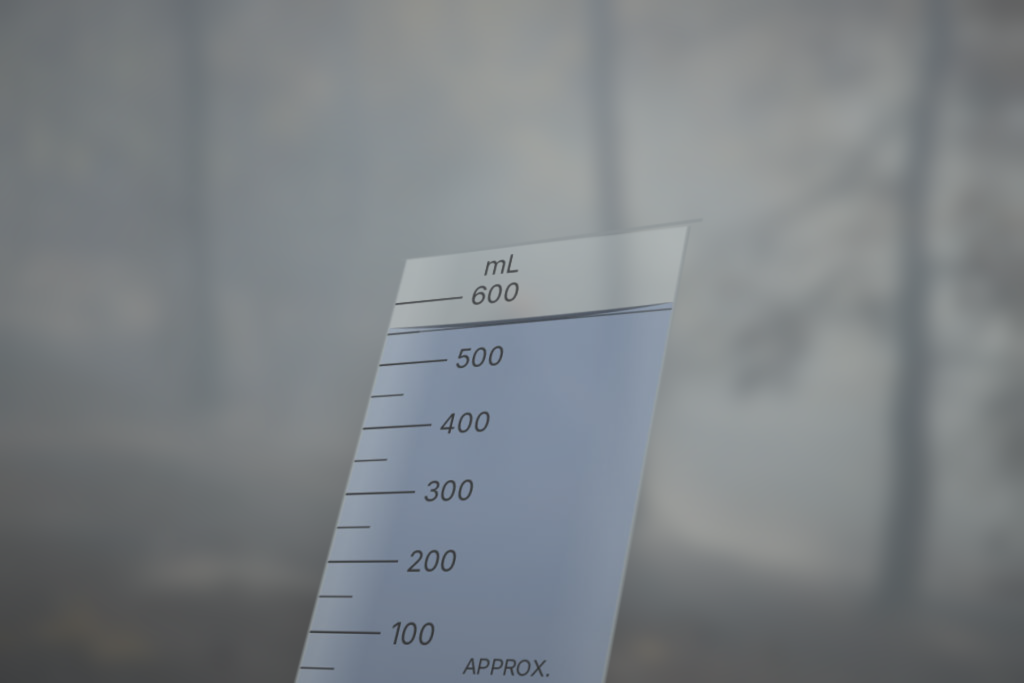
mL 550
